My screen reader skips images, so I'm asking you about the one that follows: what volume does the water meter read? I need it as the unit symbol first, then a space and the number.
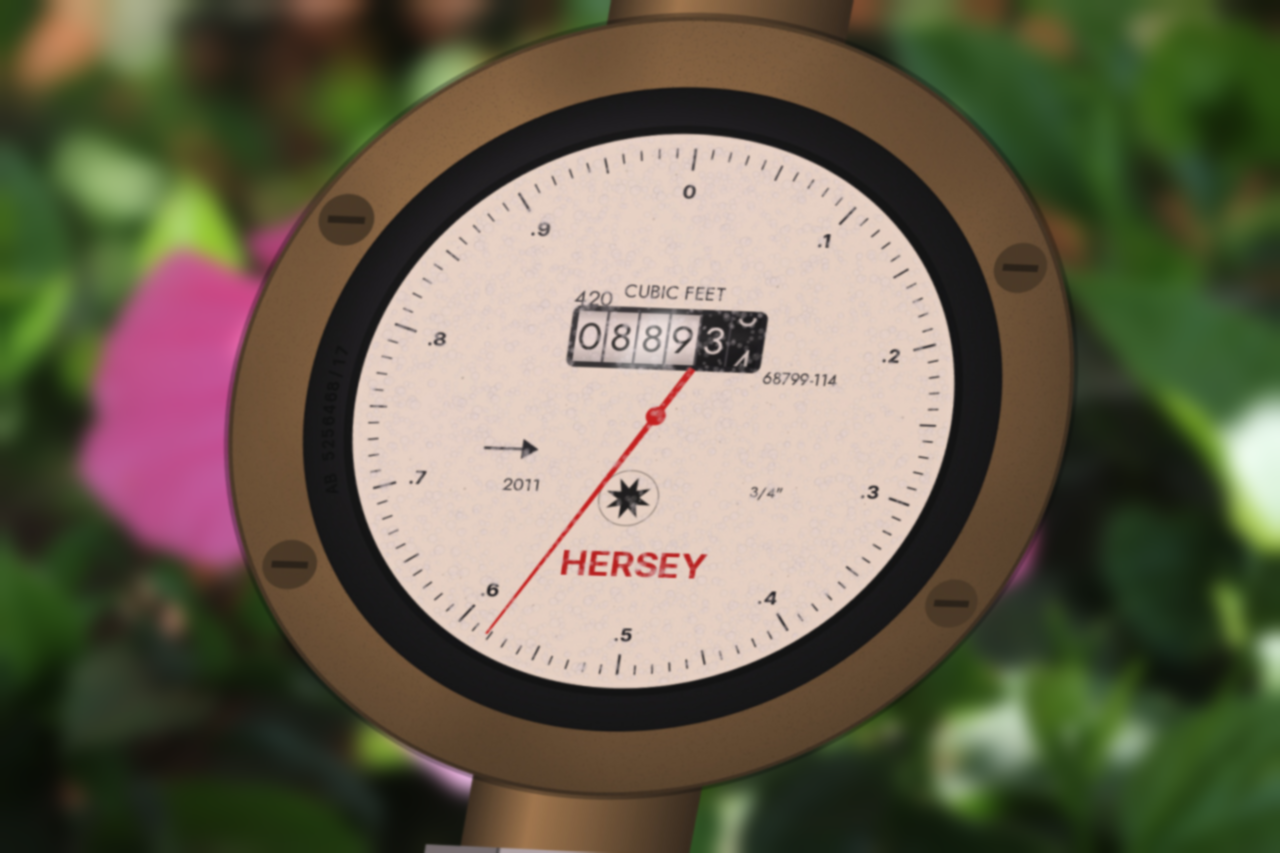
ft³ 88933.58
